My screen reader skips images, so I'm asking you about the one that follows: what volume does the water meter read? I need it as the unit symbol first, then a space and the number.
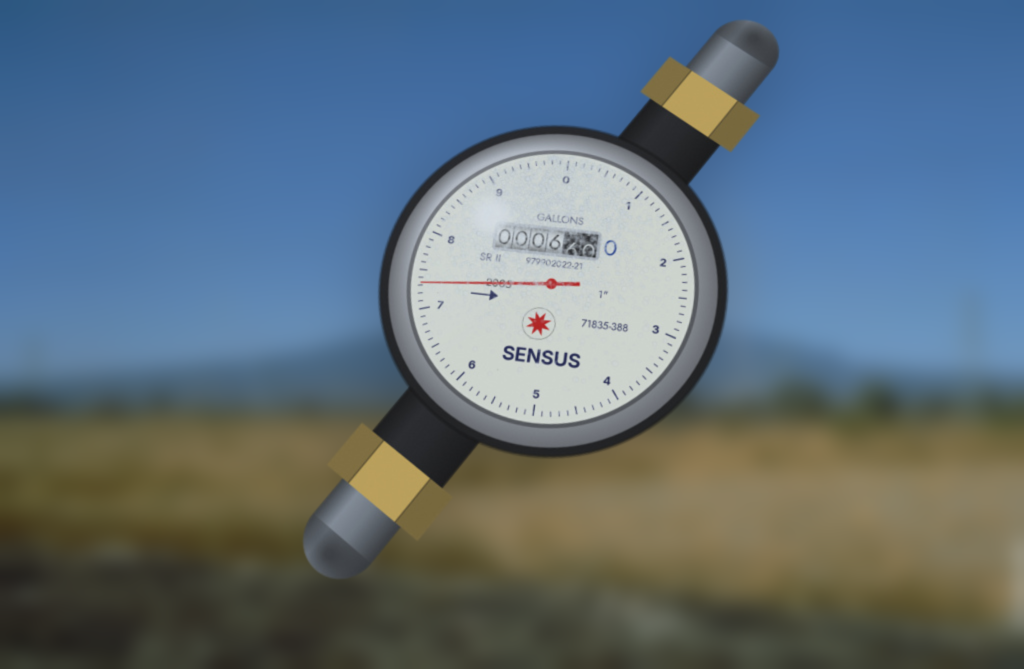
gal 6597.3
